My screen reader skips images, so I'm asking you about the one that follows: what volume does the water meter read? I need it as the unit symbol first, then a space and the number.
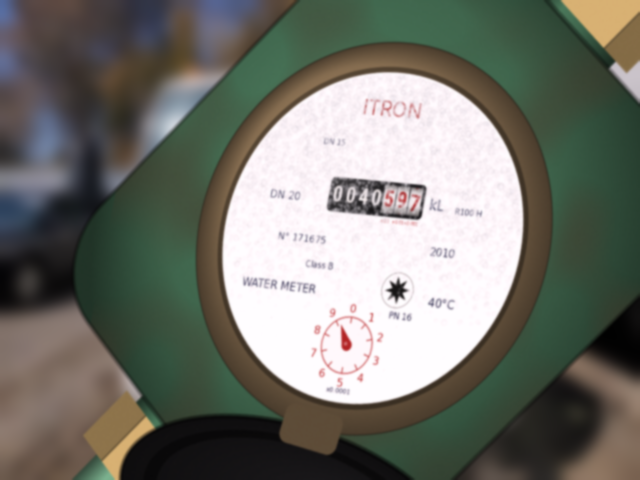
kL 40.5969
